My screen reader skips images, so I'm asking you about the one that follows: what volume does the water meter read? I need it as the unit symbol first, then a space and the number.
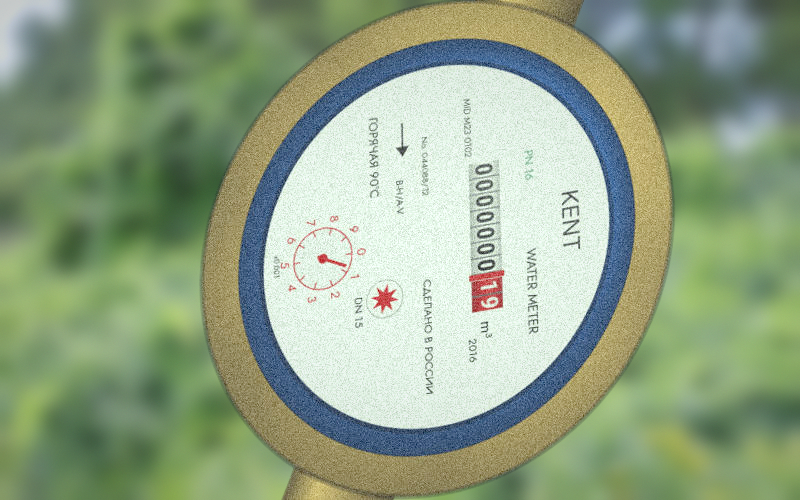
m³ 0.190
